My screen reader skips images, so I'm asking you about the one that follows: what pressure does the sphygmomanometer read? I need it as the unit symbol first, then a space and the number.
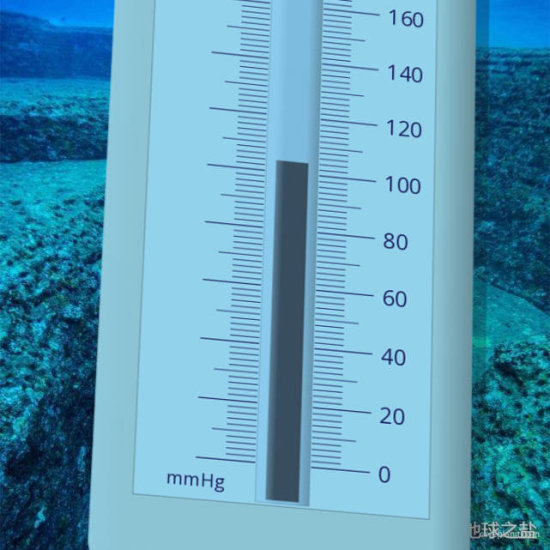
mmHg 104
